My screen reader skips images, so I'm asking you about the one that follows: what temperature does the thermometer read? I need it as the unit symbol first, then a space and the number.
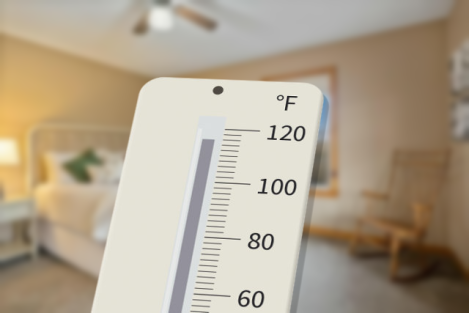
°F 116
